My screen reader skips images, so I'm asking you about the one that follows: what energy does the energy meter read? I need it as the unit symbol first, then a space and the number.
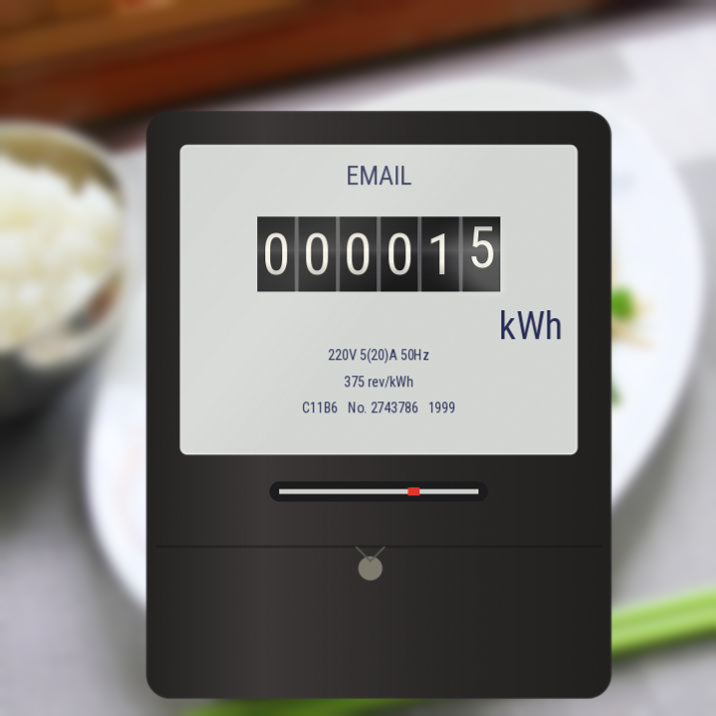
kWh 15
